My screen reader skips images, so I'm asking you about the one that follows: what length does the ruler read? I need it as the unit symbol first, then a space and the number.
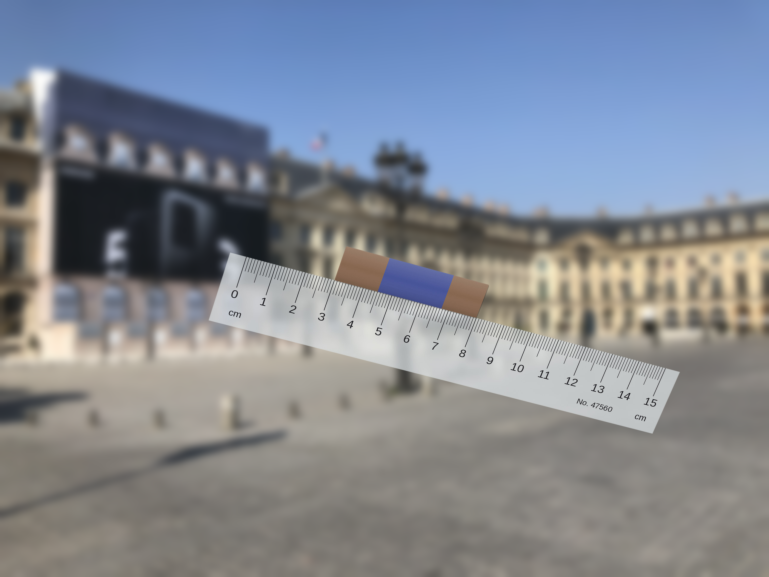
cm 5
